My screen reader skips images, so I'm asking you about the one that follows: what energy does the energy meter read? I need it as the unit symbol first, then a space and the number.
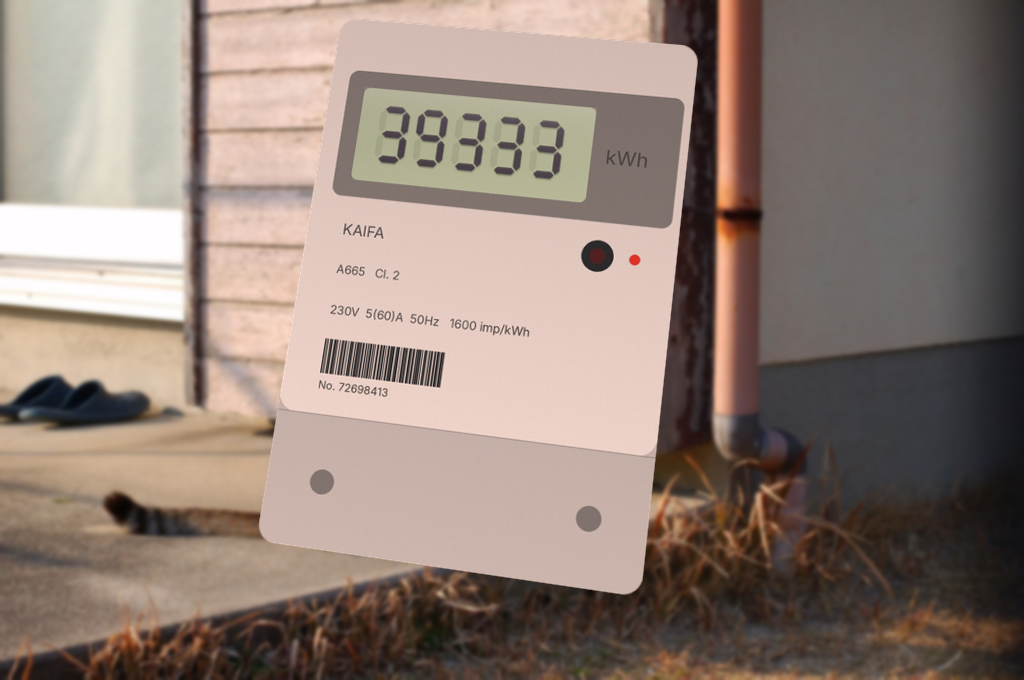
kWh 39333
